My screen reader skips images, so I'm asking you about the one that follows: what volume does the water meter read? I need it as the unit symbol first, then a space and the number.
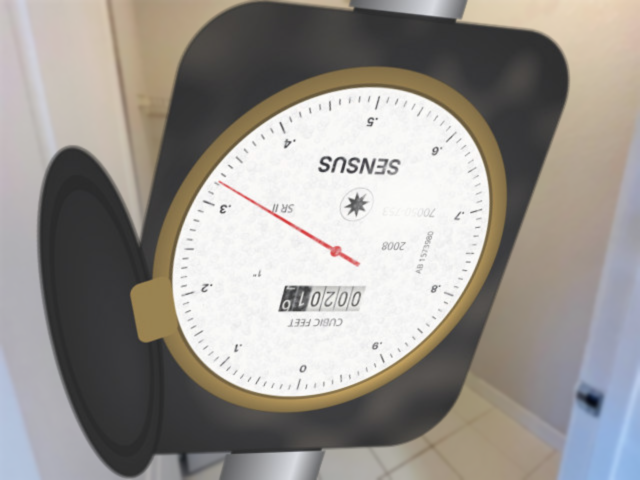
ft³ 2016.32
